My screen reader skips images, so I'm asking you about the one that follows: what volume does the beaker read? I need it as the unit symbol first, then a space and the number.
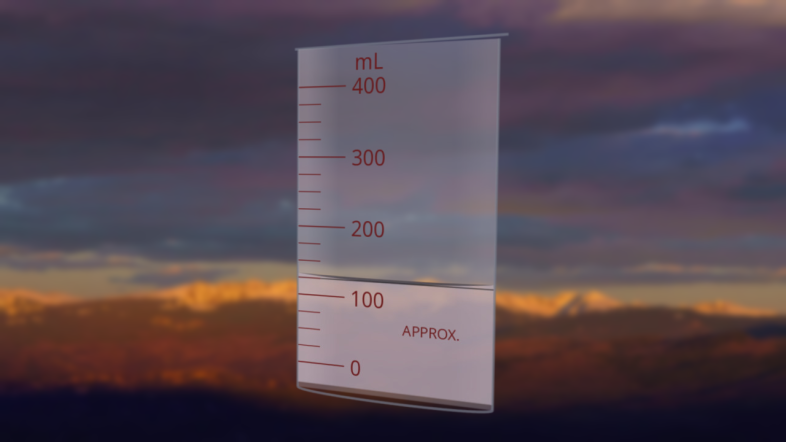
mL 125
